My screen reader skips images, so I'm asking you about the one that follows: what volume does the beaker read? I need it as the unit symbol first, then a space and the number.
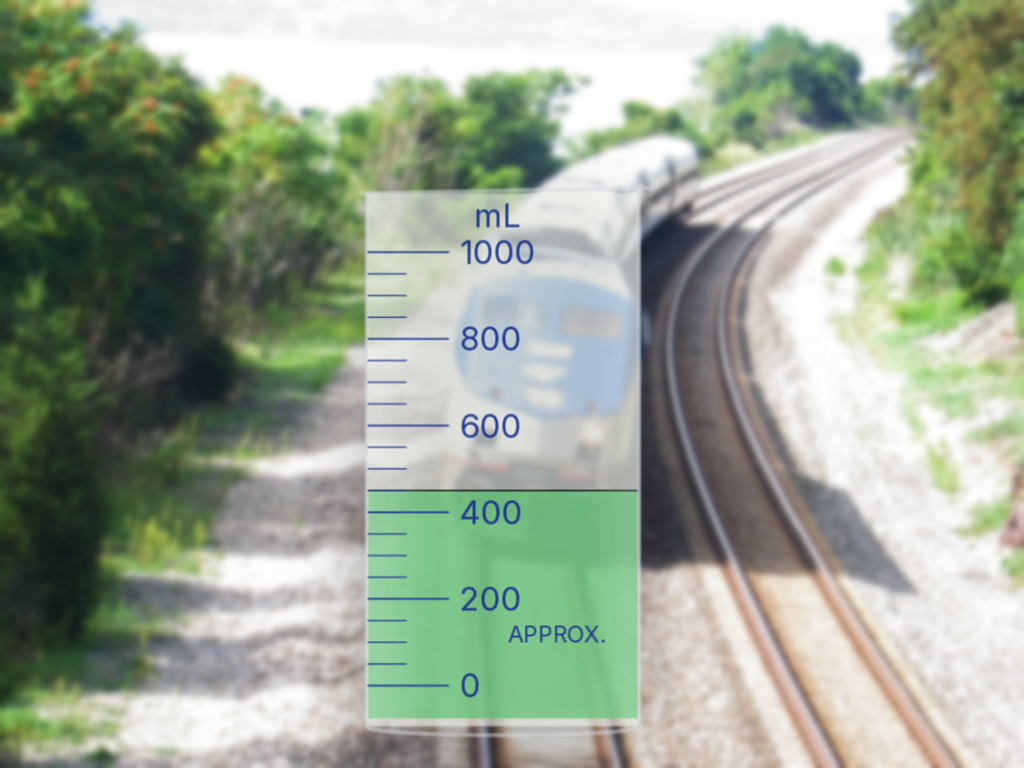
mL 450
